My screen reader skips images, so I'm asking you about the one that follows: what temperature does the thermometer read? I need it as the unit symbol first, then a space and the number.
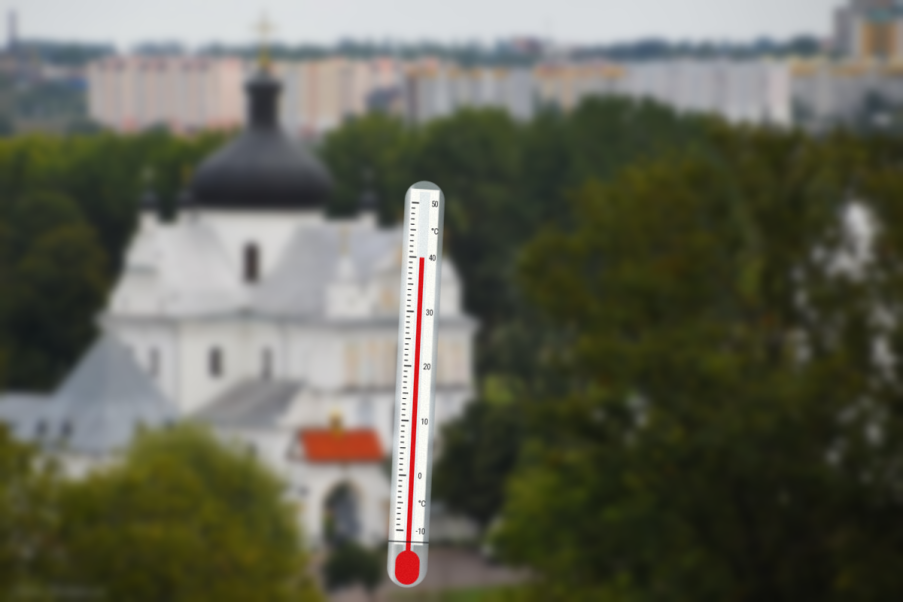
°C 40
